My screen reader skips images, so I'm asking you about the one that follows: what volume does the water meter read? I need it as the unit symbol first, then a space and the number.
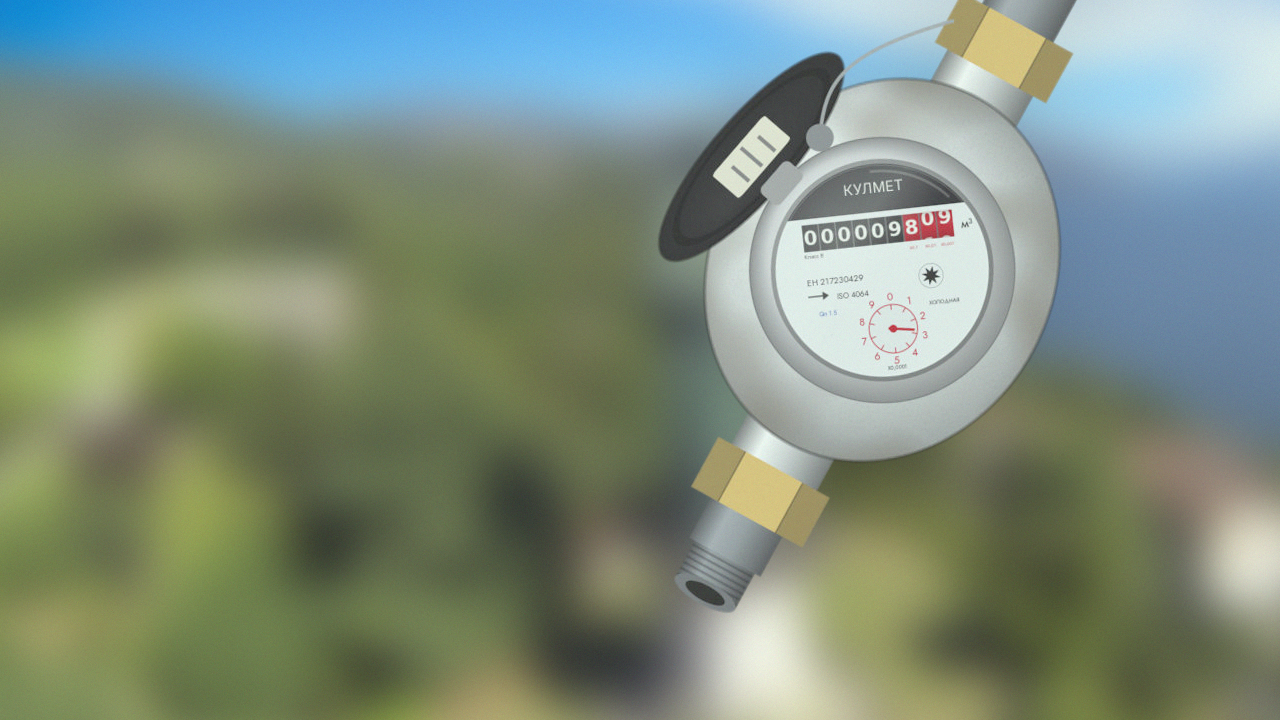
m³ 9.8092
